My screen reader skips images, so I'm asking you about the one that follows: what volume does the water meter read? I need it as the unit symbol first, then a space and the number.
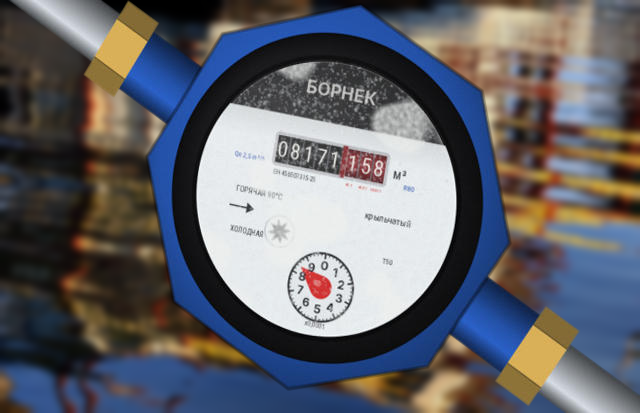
m³ 8171.1588
